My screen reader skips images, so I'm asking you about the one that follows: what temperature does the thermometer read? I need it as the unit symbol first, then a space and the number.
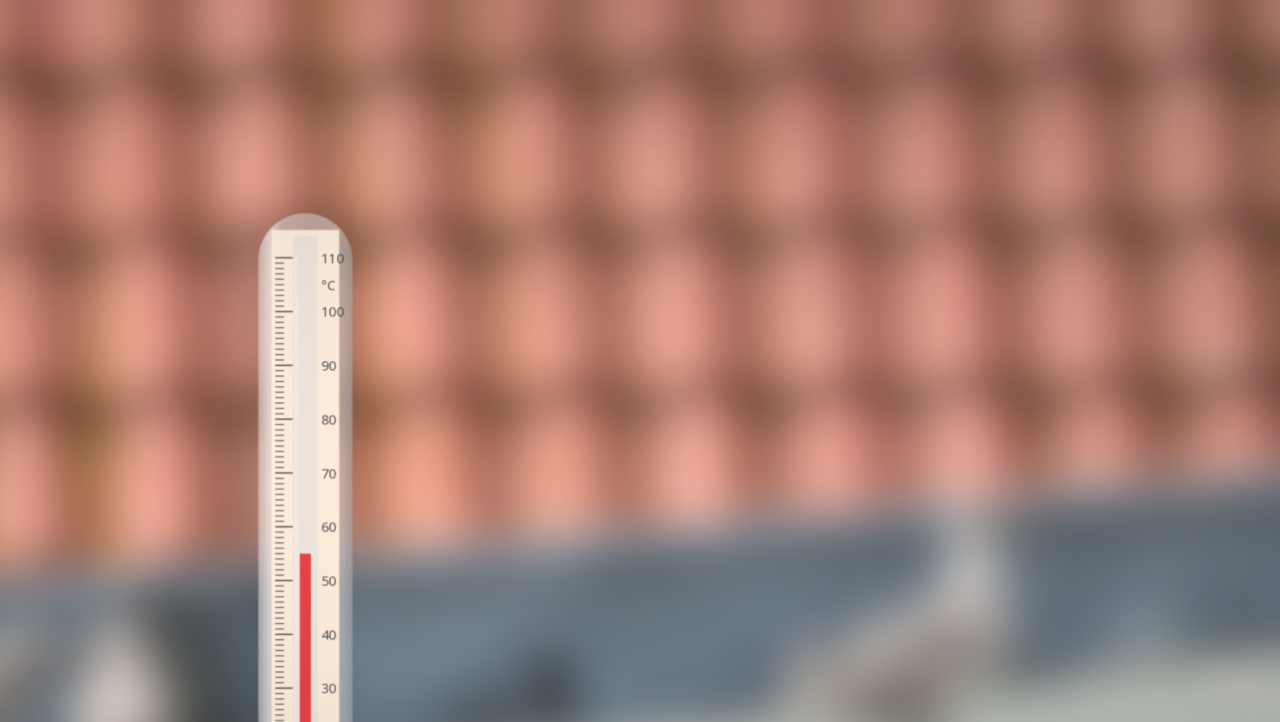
°C 55
